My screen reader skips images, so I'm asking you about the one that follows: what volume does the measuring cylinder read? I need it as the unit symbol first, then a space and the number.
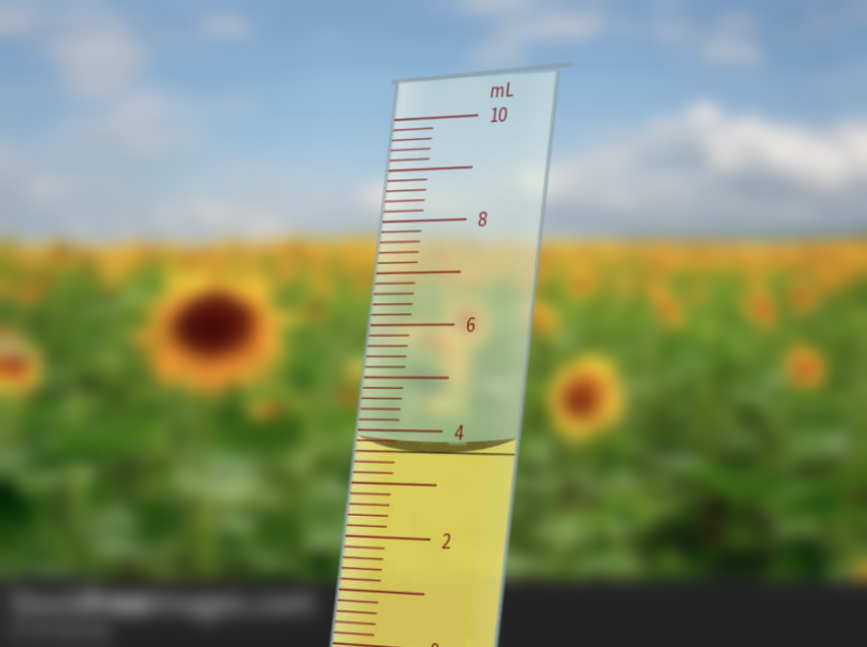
mL 3.6
